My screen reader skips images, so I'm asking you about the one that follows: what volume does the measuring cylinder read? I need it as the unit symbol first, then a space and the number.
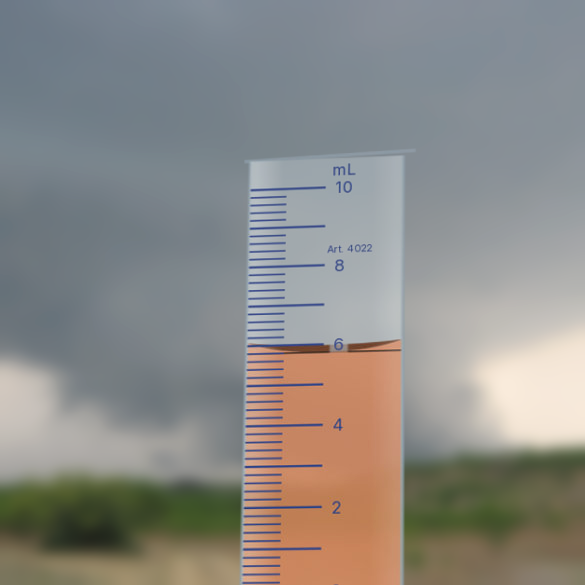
mL 5.8
